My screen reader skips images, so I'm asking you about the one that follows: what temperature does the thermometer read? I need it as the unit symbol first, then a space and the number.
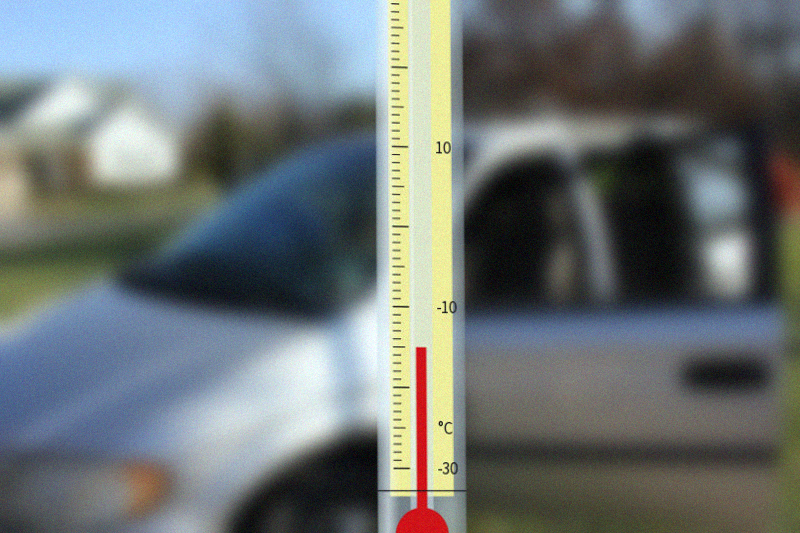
°C -15
